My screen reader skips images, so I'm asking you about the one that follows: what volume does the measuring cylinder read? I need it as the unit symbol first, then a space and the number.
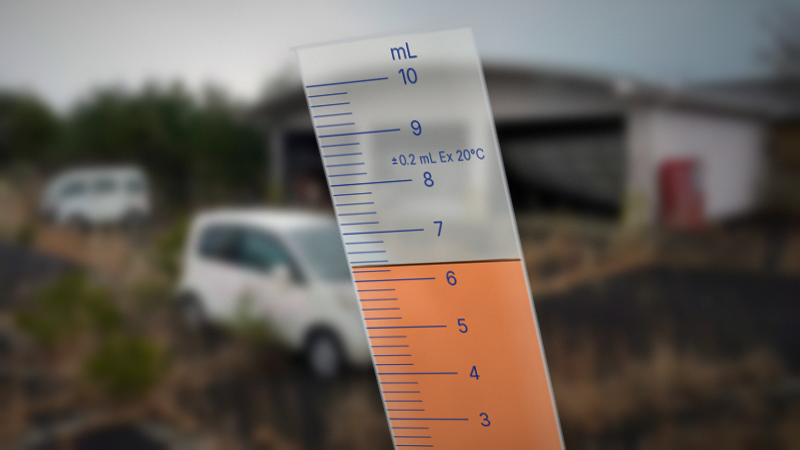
mL 6.3
